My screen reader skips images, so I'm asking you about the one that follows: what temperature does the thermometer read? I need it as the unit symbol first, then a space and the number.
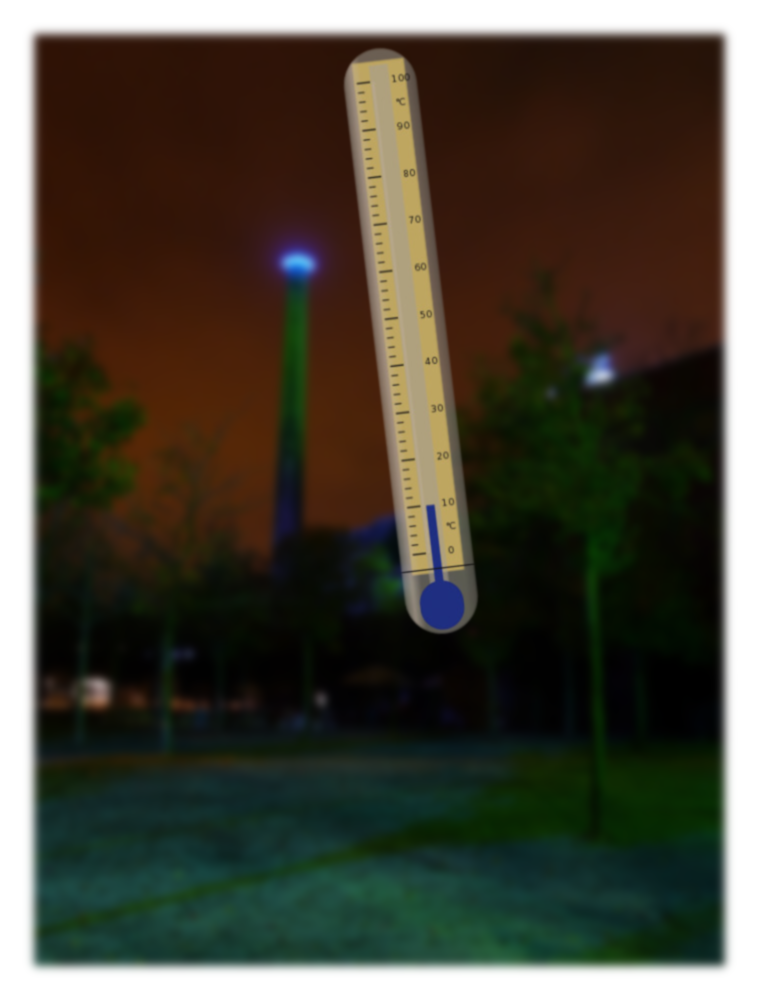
°C 10
